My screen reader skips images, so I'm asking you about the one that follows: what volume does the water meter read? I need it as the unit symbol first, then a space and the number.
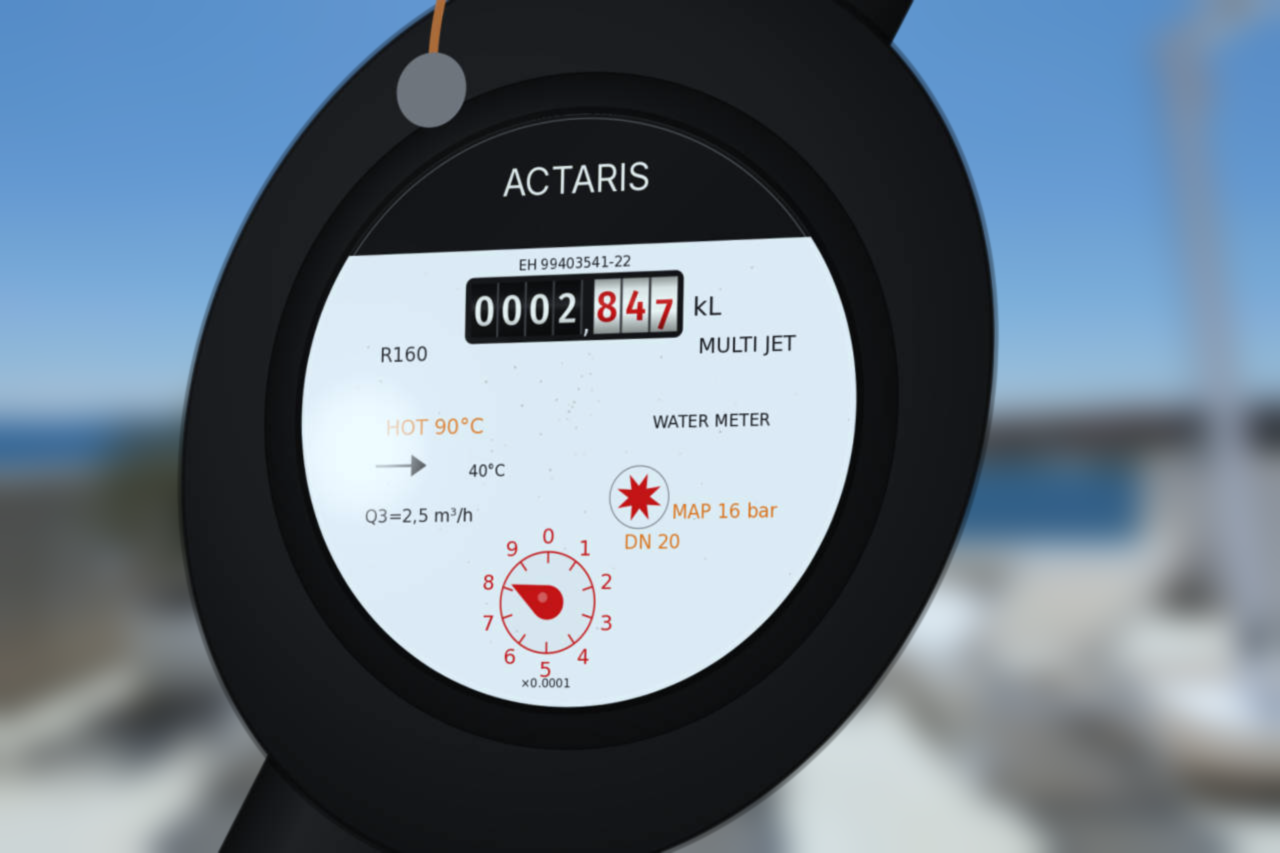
kL 2.8468
